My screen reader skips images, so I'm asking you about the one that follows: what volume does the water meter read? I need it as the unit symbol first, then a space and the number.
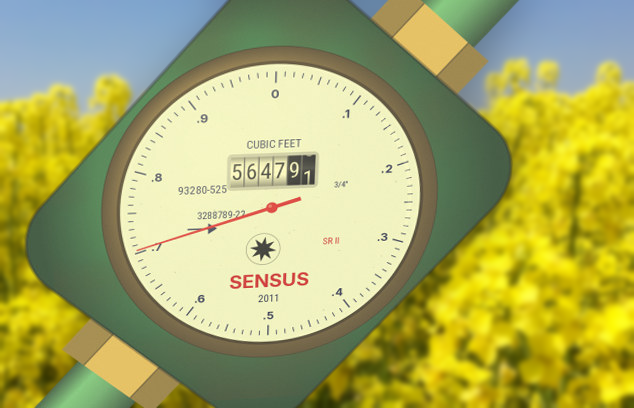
ft³ 564790.70
